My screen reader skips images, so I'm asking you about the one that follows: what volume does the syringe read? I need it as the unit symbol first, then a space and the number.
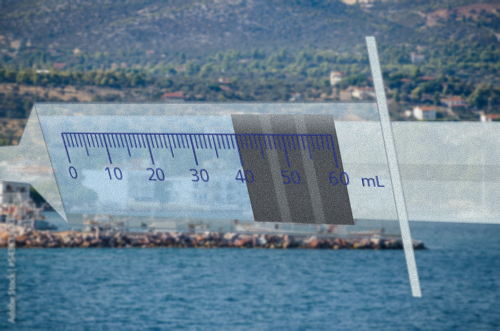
mL 40
